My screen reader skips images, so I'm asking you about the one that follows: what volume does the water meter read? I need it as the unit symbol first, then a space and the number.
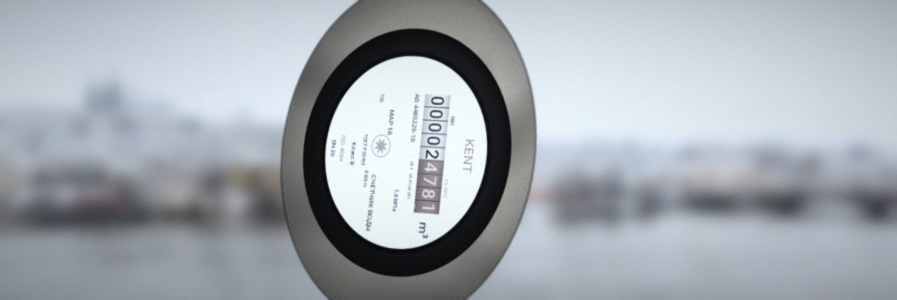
m³ 2.4781
